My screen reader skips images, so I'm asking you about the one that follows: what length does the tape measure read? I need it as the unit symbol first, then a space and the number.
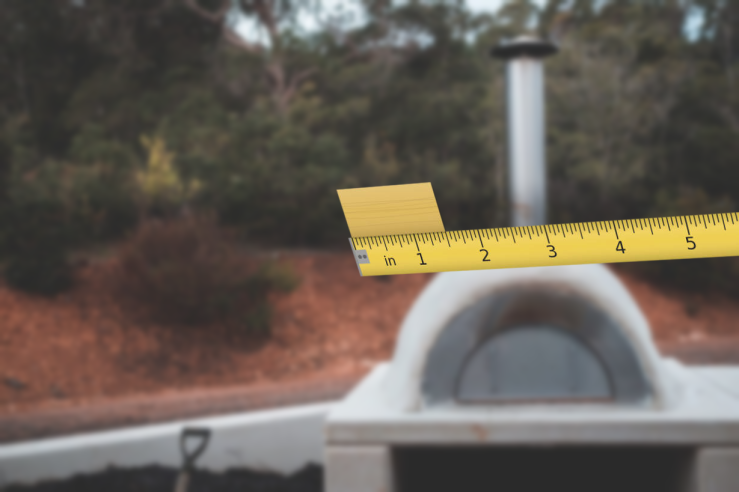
in 1.5
